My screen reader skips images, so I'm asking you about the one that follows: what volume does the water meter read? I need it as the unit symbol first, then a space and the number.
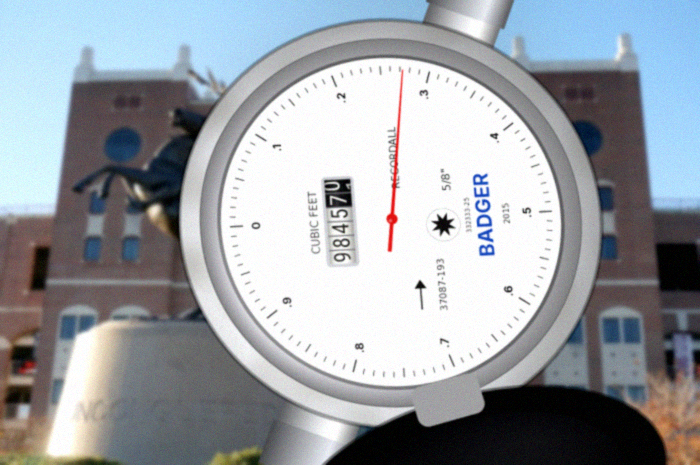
ft³ 984570.27
